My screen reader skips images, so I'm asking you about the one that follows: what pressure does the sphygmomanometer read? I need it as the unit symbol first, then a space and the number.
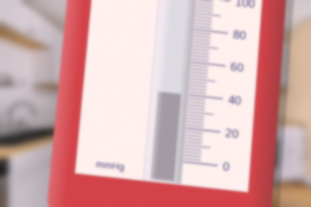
mmHg 40
